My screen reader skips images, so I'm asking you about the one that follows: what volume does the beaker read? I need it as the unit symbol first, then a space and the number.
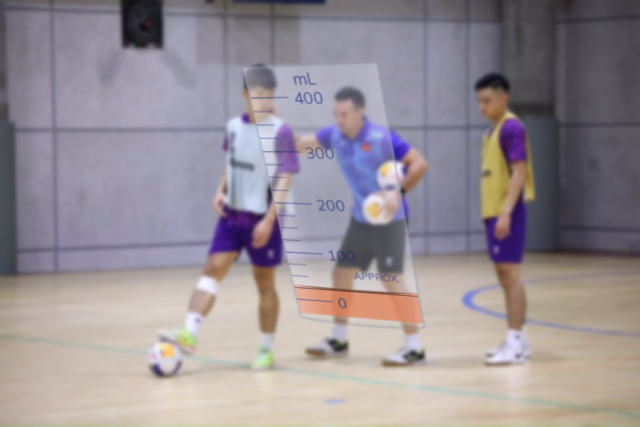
mL 25
